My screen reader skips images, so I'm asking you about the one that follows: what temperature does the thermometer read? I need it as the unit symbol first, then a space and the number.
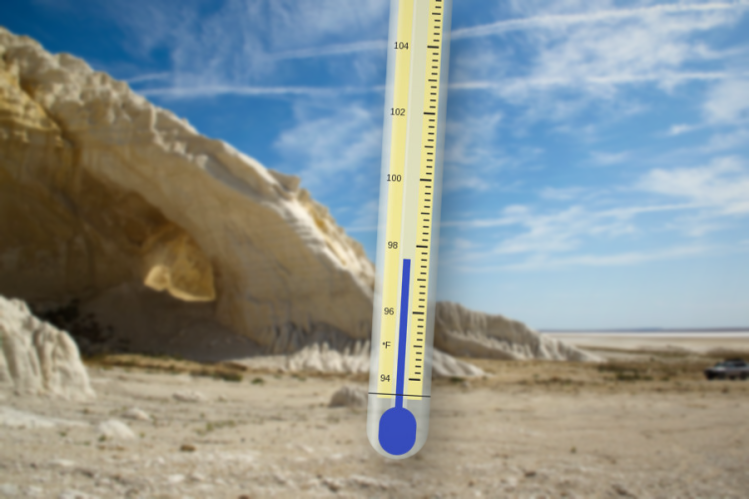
°F 97.6
